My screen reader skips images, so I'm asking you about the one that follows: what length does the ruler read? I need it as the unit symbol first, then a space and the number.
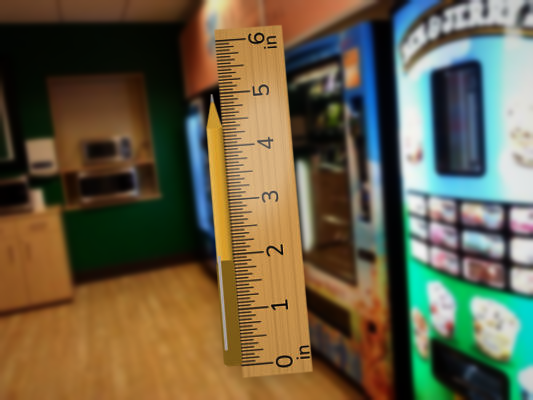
in 5
